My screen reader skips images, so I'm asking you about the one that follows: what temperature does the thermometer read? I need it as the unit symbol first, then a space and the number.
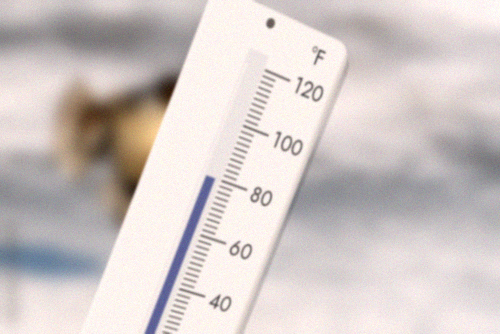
°F 80
